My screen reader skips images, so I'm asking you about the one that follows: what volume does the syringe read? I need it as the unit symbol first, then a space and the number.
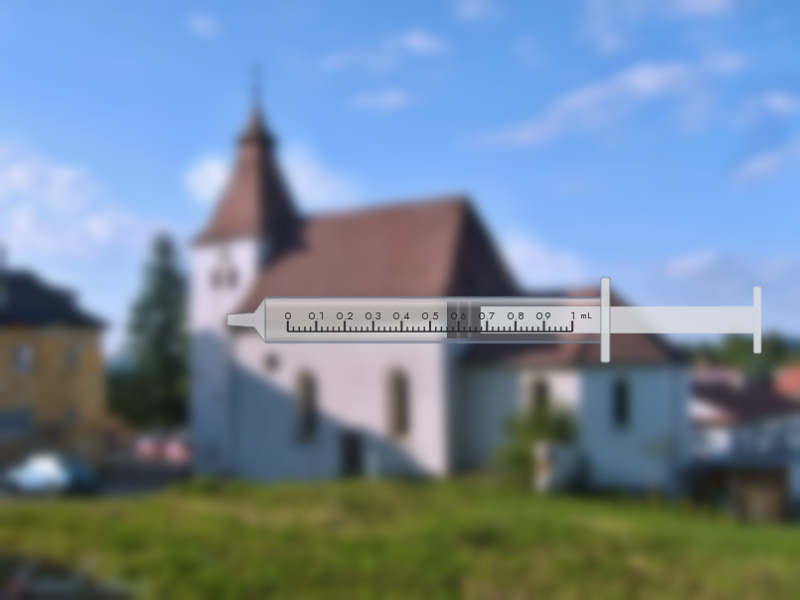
mL 0.56
